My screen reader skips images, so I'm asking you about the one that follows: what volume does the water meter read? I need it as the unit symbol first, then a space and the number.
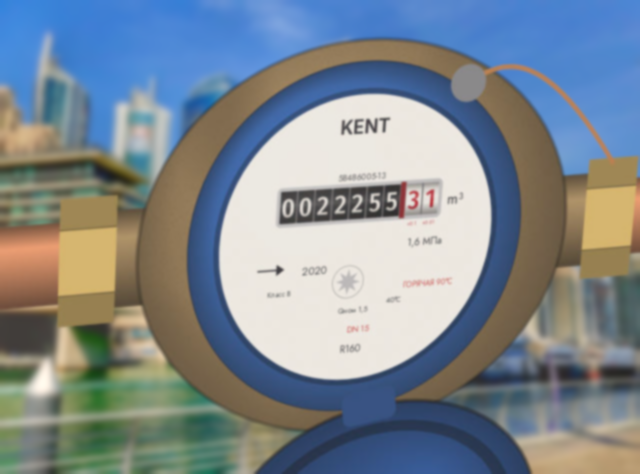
m³ 22255.31
